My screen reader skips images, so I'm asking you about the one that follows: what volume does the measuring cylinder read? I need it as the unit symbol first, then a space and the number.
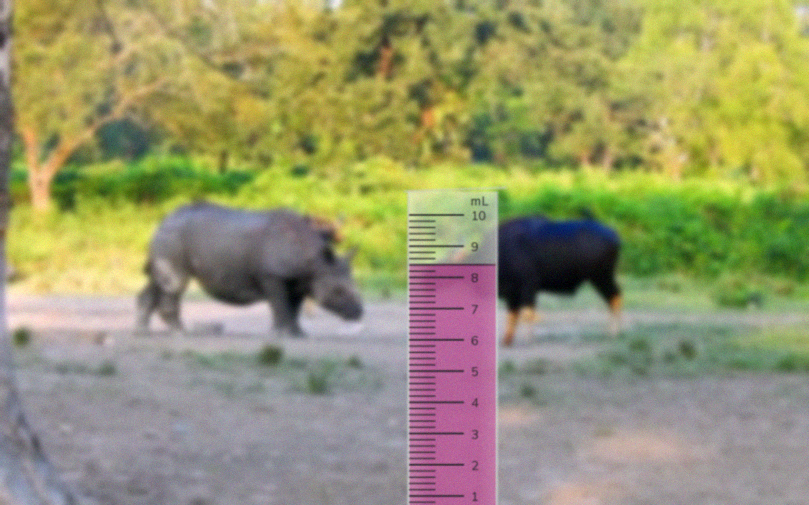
mL 8.4
